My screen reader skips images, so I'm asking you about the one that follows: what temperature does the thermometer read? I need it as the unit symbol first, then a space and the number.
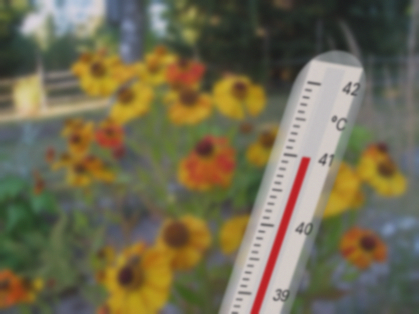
°C 41
